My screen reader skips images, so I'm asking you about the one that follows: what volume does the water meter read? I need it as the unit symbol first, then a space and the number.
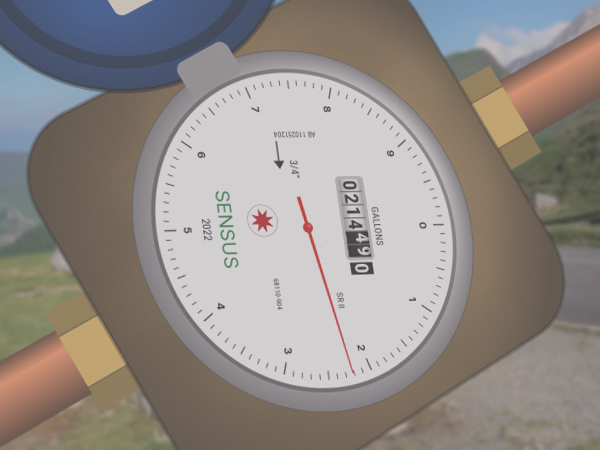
gal 214492.2
